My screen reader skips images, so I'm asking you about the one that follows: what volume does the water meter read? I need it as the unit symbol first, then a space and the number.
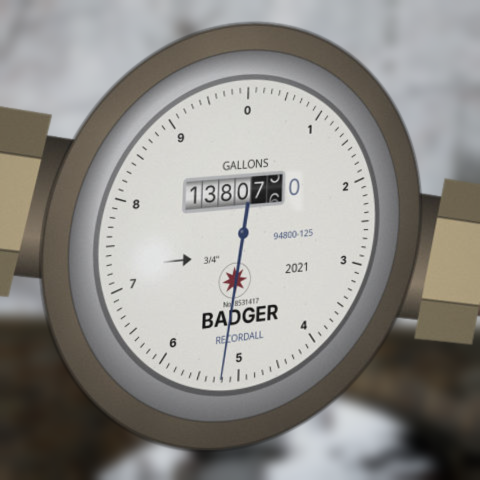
gal 1380755.2
